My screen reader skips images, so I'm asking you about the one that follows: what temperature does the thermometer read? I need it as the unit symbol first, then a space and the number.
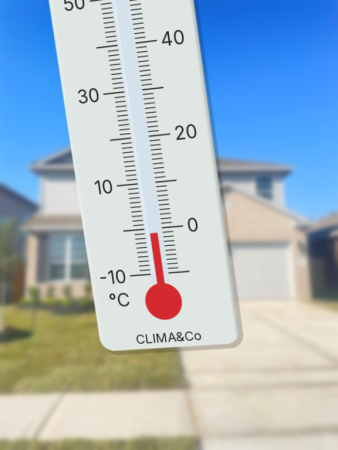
°C -1
